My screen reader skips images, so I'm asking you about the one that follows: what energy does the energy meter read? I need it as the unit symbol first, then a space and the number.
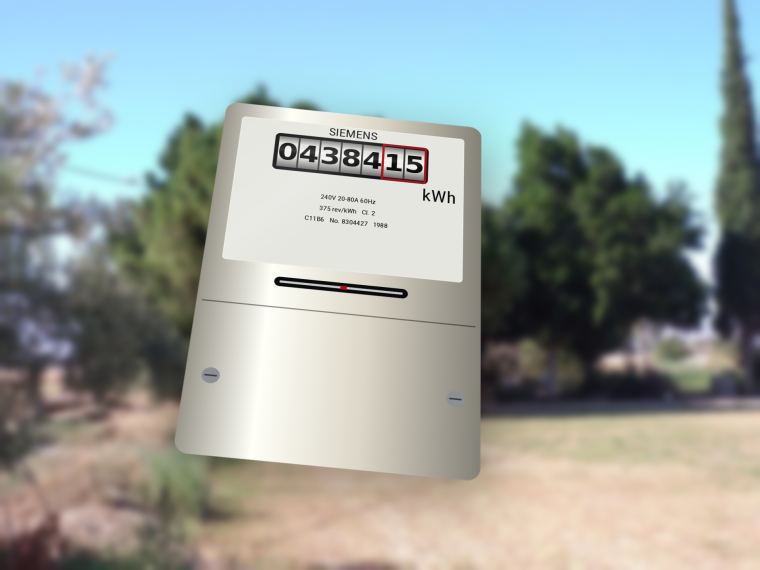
kWh 4384.15
